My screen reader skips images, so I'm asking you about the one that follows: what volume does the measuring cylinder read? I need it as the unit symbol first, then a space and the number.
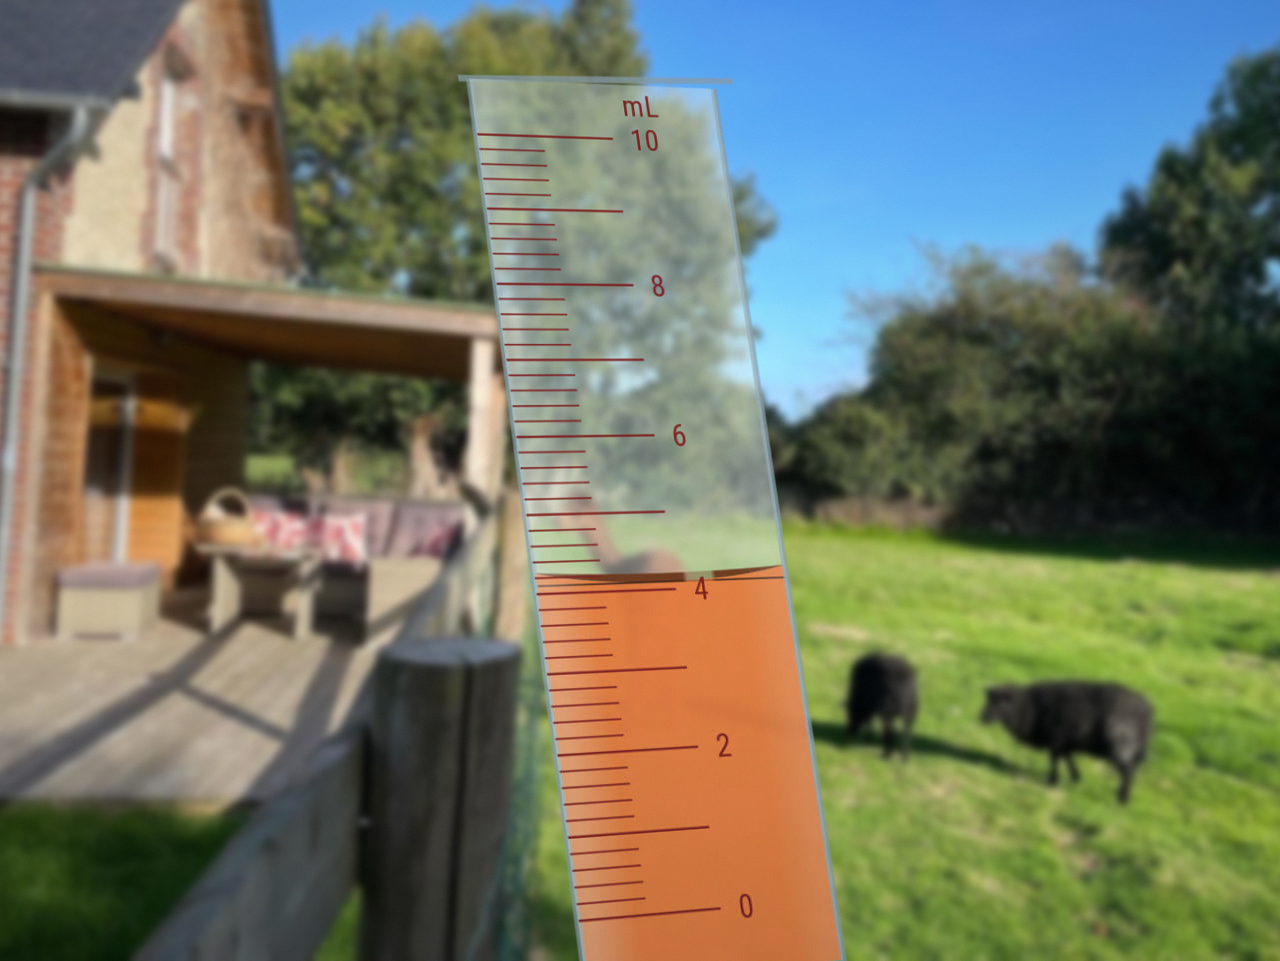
mL 4.1
